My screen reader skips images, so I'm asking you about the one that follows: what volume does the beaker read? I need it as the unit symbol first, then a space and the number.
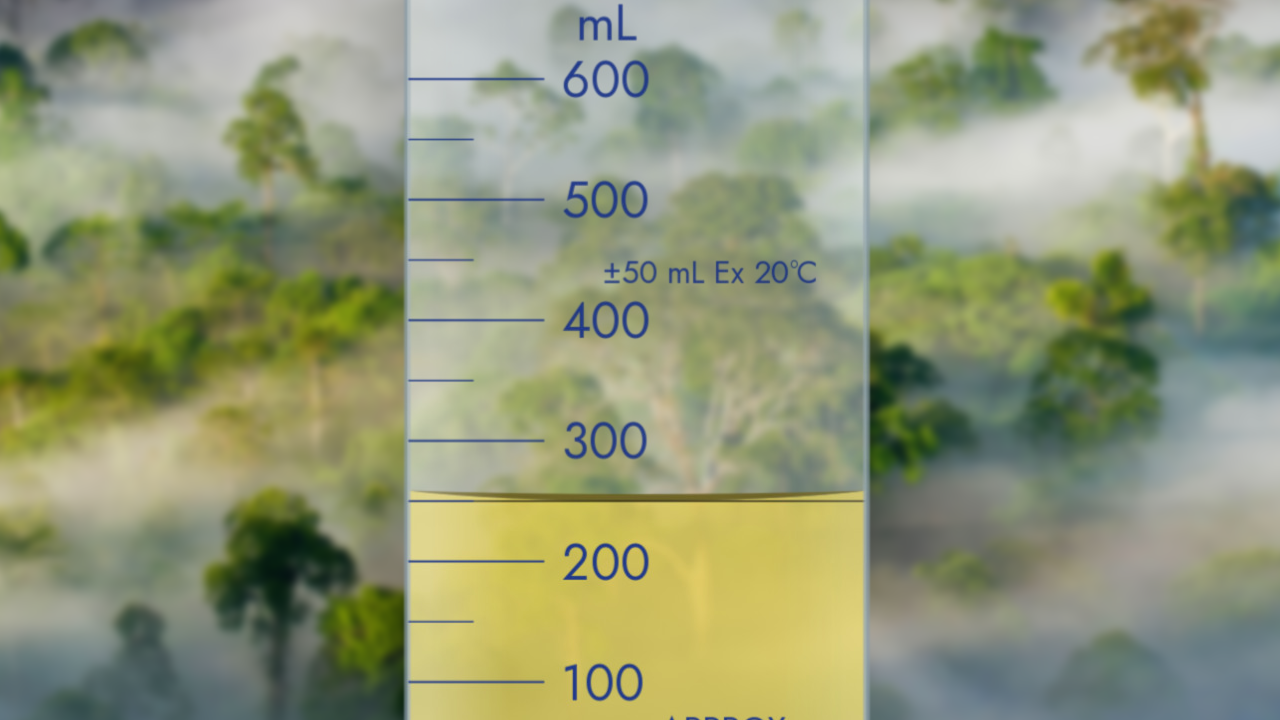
mL 250
